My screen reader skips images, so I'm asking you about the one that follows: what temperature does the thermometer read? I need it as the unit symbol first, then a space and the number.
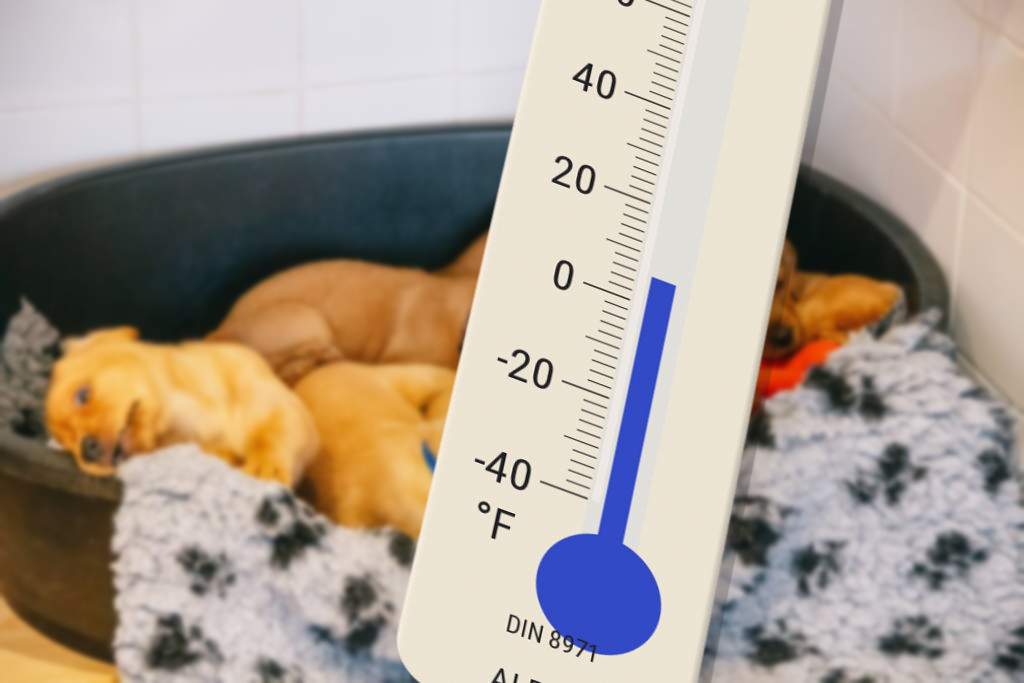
°F 6
